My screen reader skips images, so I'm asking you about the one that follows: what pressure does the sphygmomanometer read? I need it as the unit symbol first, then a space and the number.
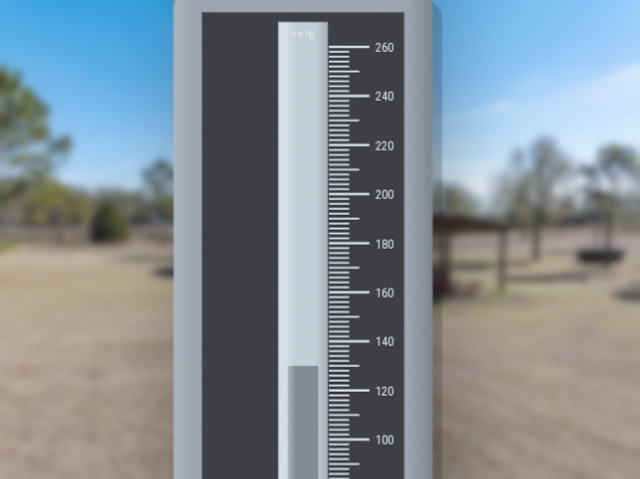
mmHg 130
